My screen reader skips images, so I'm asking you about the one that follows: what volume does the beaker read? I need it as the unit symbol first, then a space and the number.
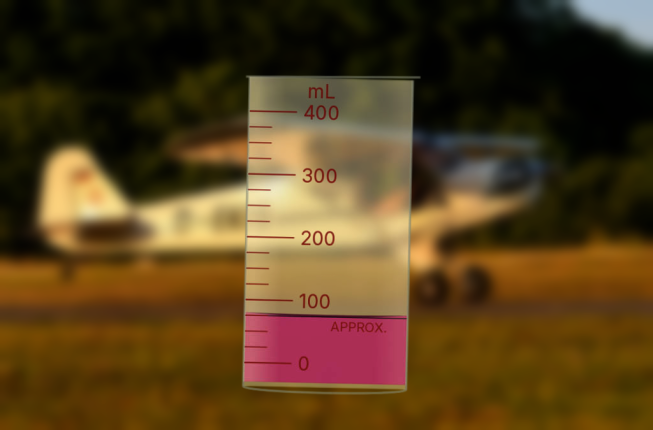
mL 75
